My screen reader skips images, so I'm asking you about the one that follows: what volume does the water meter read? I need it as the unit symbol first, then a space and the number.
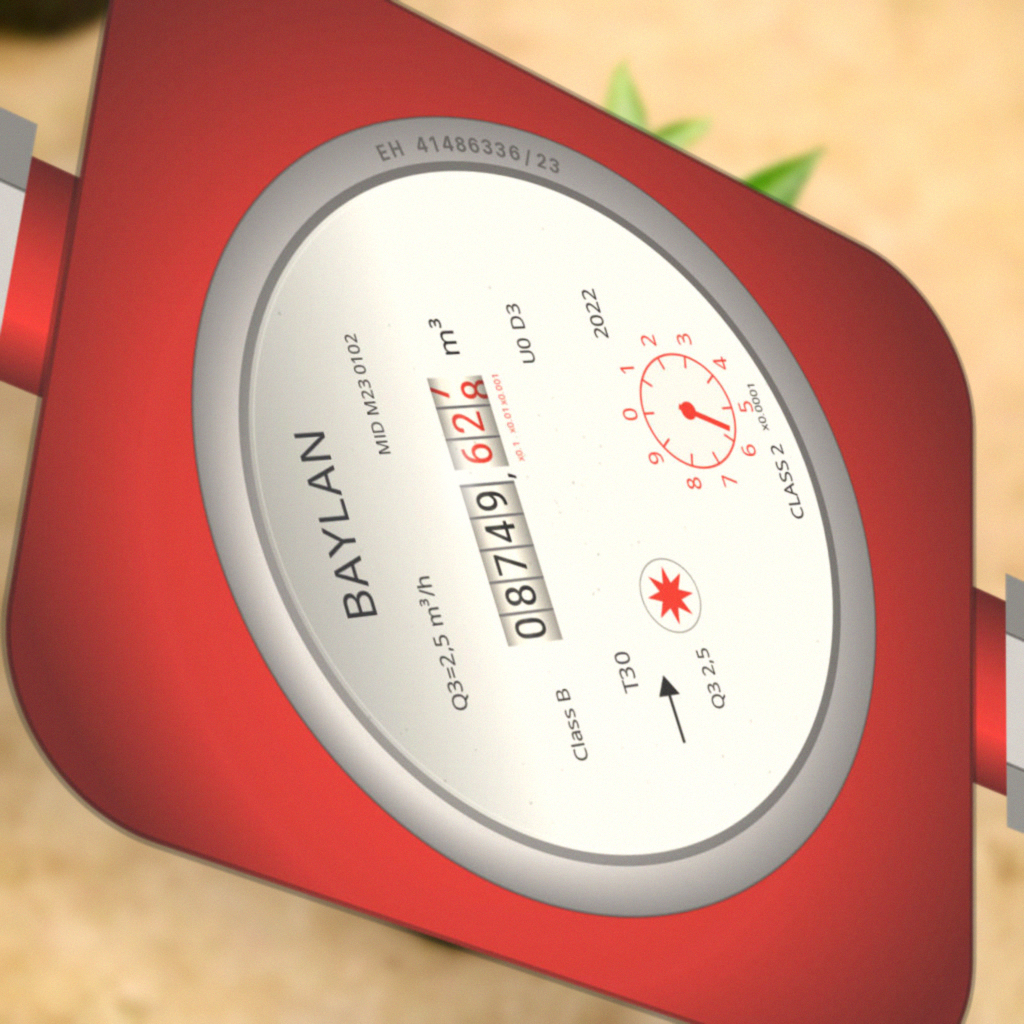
m³ 8749.6275
